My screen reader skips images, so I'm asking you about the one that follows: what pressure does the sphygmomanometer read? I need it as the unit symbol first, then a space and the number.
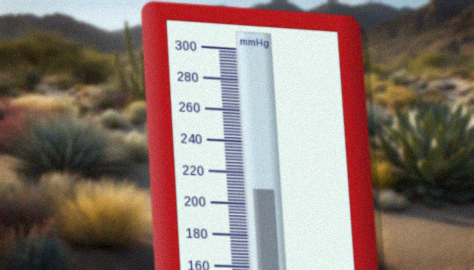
mmHg 210
